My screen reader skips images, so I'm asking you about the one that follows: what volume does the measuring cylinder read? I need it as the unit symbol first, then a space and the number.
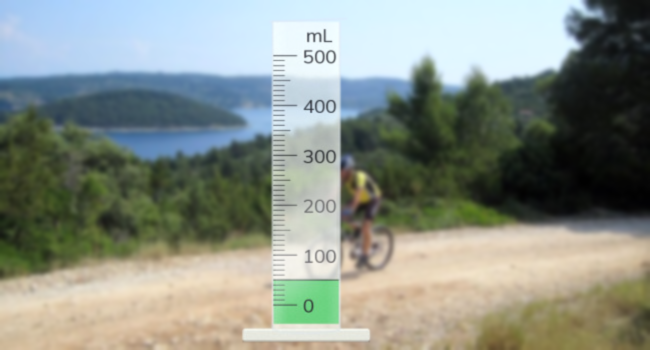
mL 50
